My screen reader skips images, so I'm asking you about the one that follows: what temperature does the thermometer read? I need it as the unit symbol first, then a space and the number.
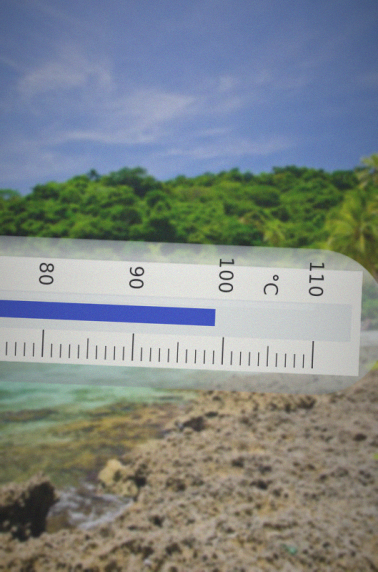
°C 99
